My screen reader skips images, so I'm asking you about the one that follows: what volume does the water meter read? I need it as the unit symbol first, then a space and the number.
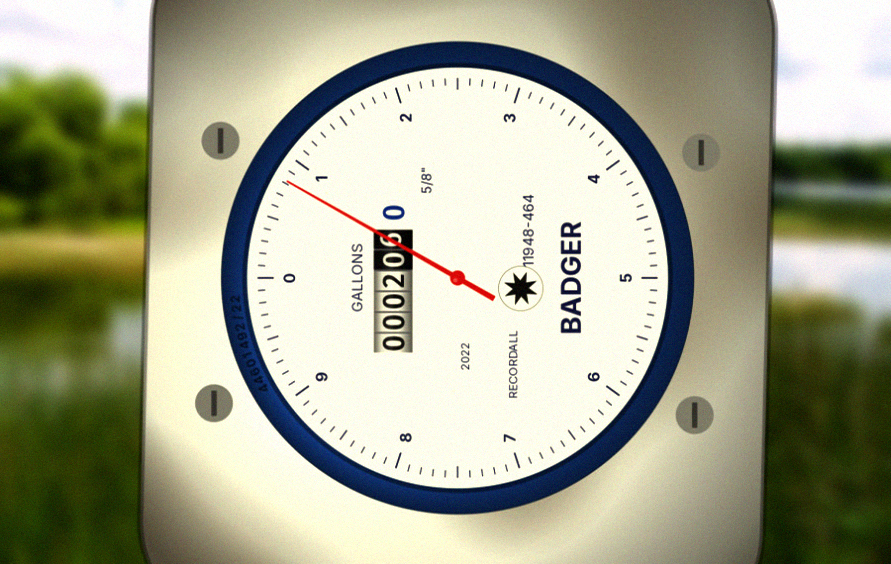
gal 2060.8
